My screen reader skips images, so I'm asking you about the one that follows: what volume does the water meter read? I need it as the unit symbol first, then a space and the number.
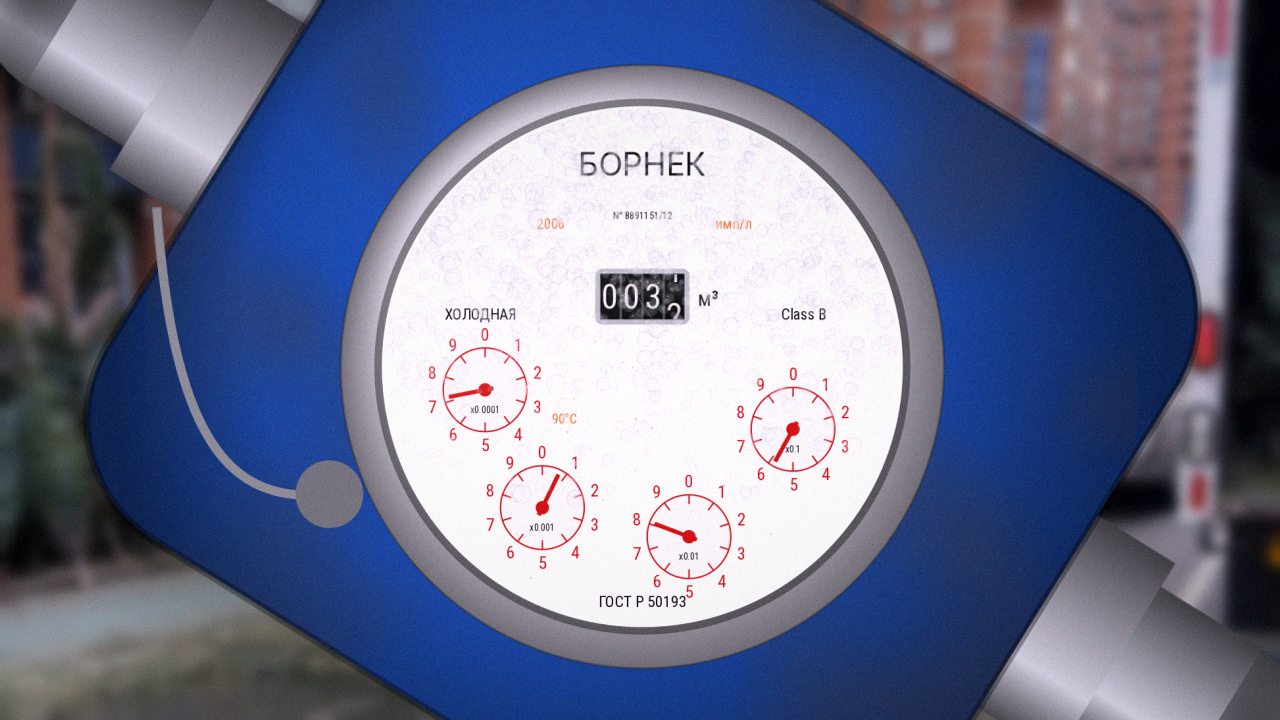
m³ 31.5807
